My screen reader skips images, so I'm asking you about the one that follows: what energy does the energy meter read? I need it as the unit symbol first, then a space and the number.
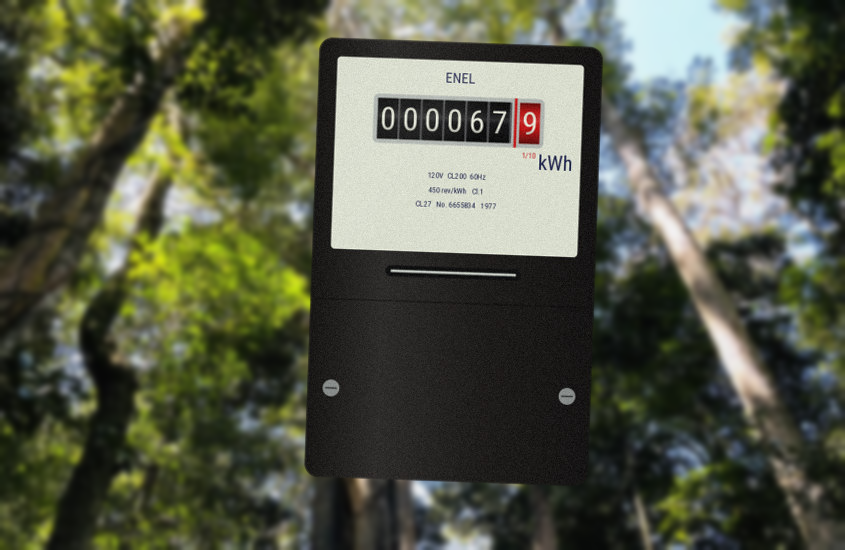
kWh 67.9
